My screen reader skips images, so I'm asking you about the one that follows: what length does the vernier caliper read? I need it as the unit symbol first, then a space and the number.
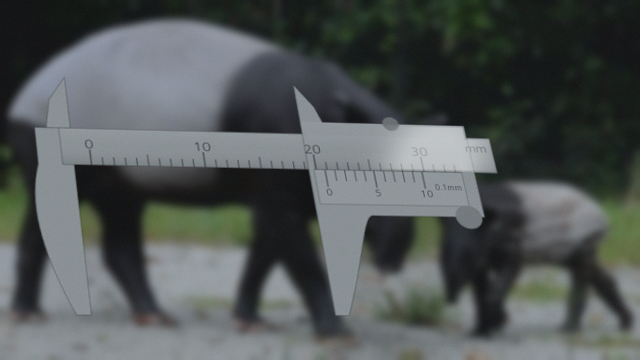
mm 20.8
